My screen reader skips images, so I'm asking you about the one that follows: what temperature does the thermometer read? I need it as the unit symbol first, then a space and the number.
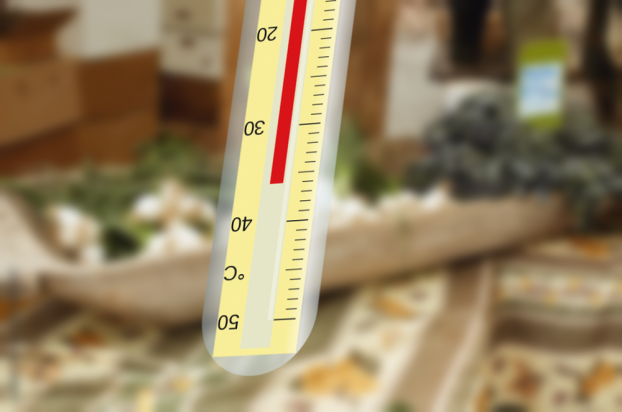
°C 36
